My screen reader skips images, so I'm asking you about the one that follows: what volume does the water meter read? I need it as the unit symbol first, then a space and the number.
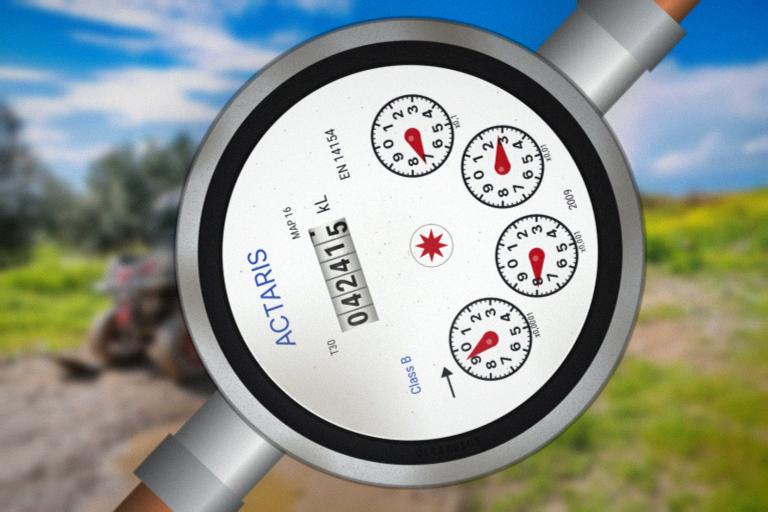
kL 42414.7279
